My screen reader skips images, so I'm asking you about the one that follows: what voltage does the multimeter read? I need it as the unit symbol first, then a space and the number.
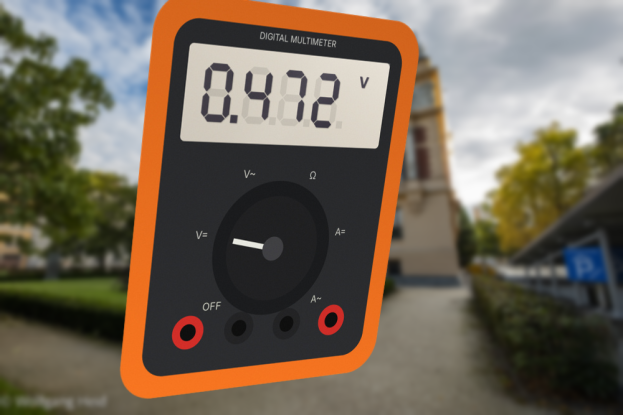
V 0.472
